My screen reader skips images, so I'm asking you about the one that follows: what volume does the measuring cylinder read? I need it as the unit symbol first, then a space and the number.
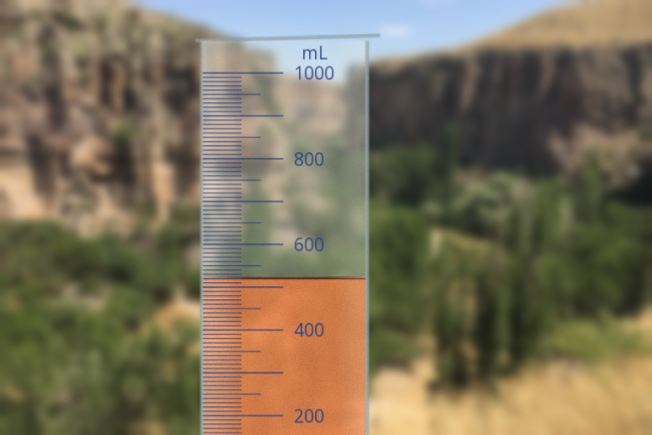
mL 520
